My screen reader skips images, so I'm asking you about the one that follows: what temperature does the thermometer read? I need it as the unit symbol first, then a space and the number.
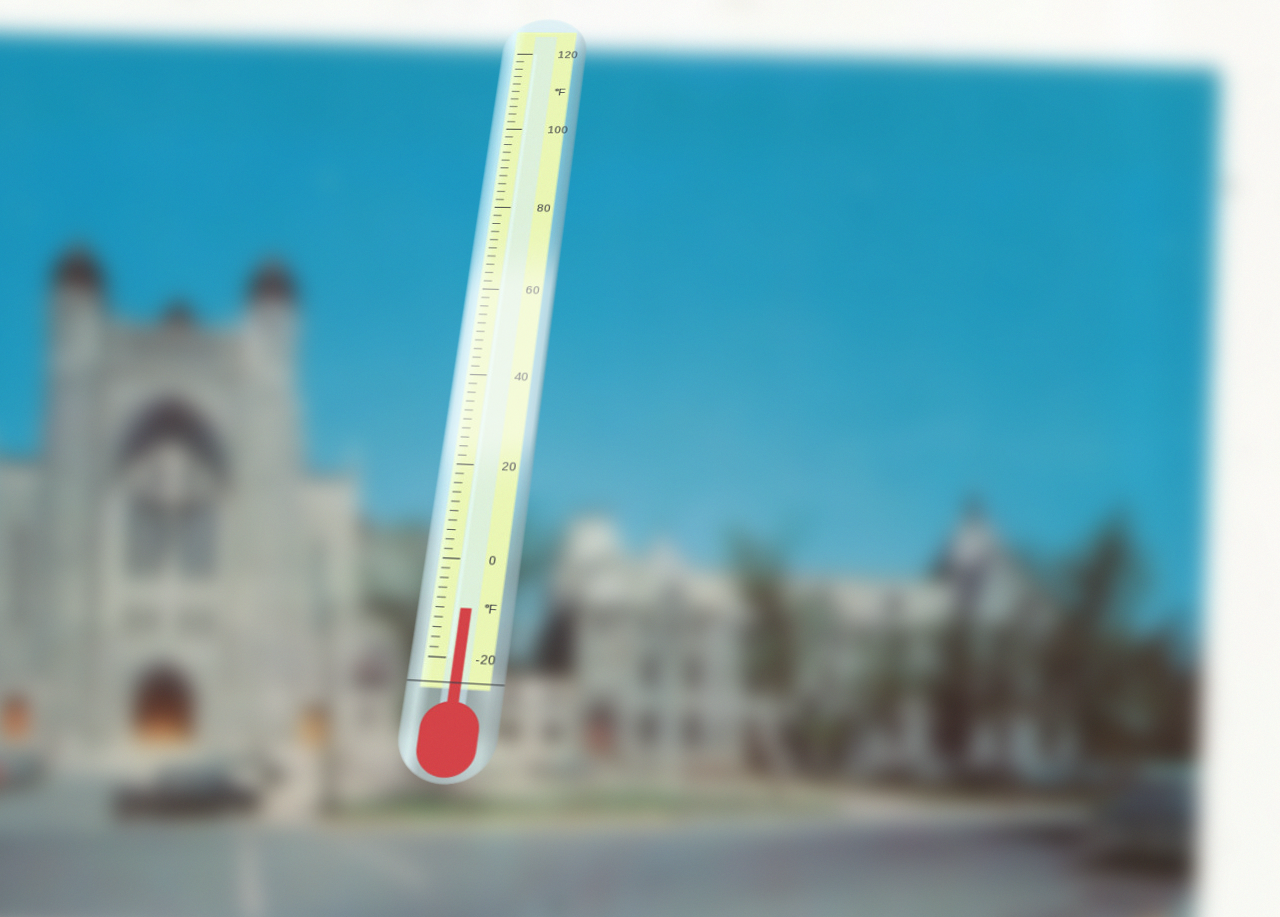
°F -10
